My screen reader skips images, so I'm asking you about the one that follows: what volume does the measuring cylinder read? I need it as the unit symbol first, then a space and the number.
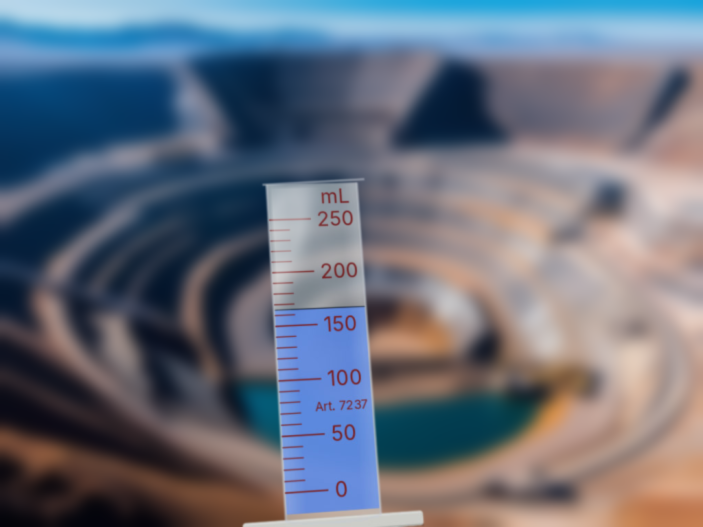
mL 165
